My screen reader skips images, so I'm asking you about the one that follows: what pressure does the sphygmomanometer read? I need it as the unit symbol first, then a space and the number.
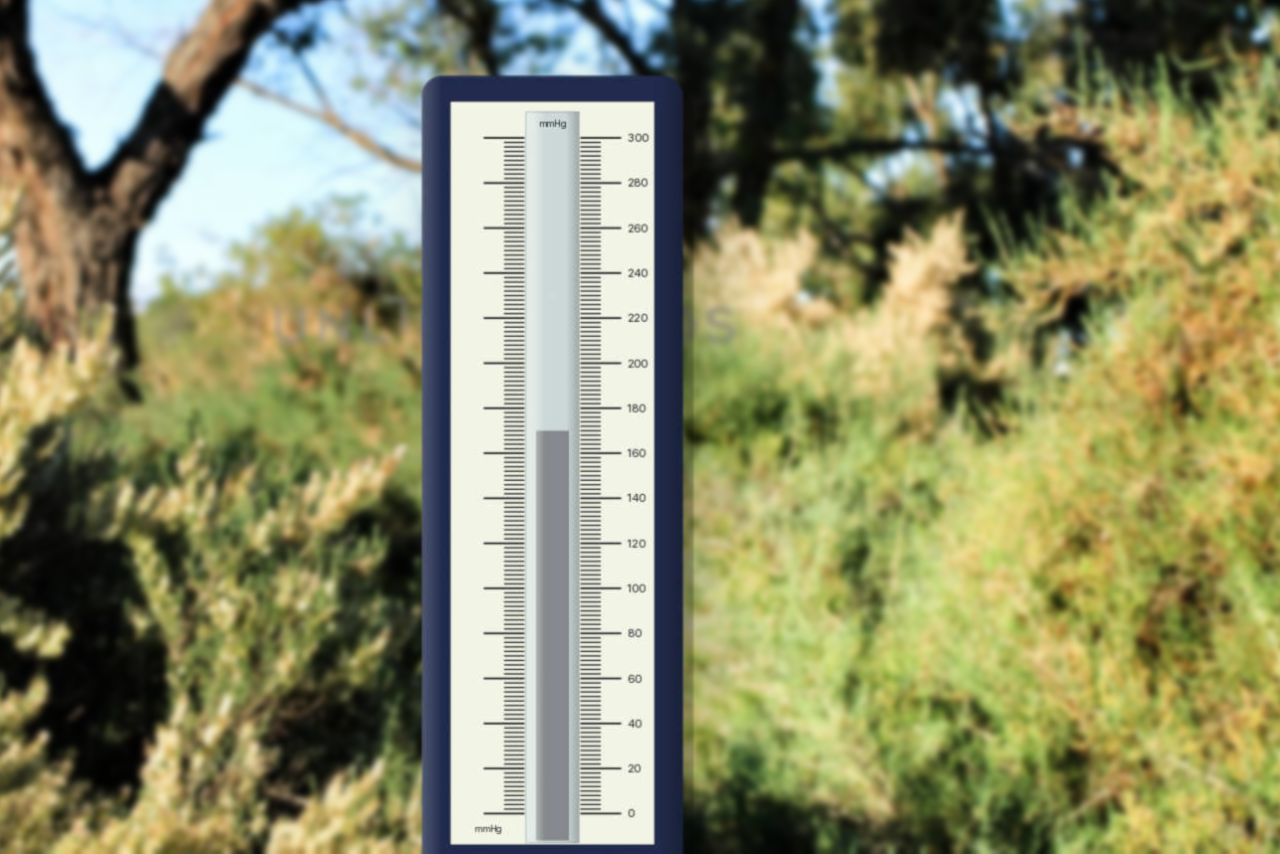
mmHg 170
